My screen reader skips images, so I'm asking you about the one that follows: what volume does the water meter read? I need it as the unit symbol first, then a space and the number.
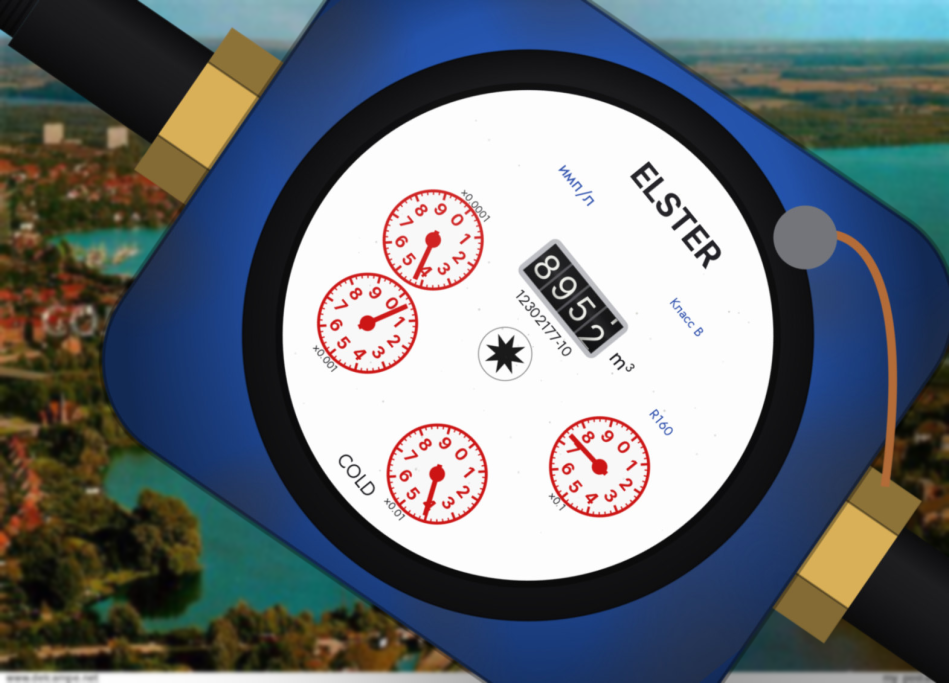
m³ 8951.7404
